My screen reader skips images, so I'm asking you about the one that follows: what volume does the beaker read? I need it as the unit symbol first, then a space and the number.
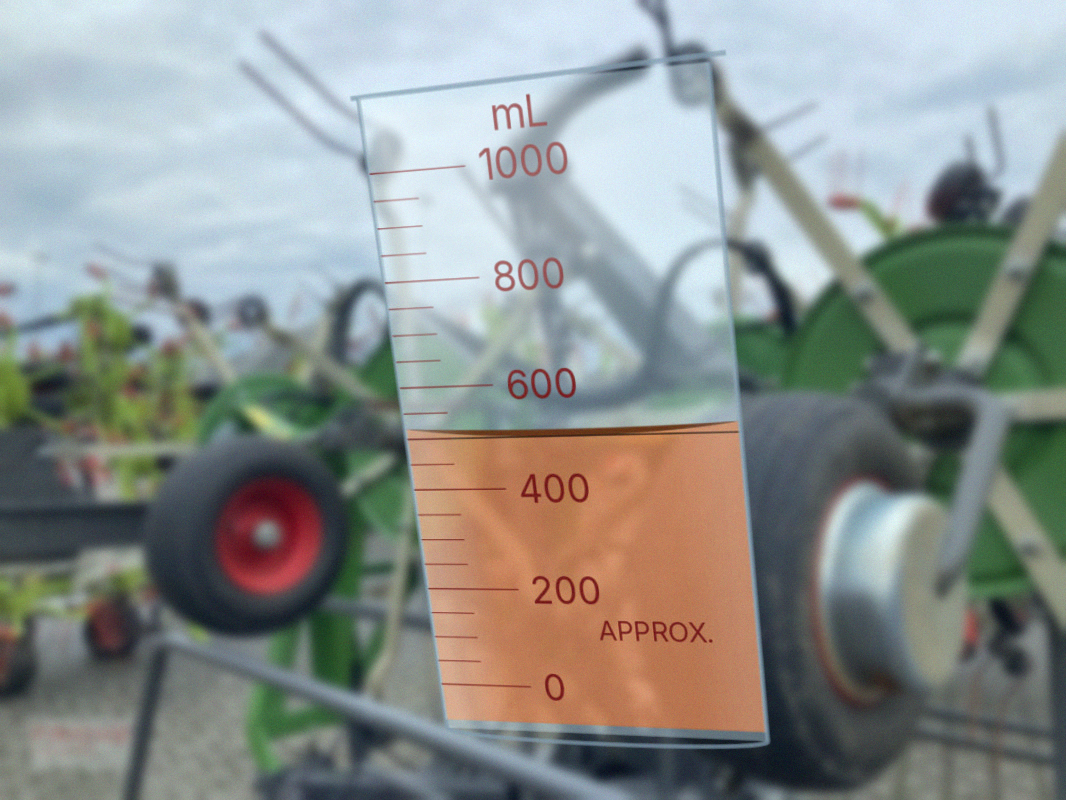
mL 500
